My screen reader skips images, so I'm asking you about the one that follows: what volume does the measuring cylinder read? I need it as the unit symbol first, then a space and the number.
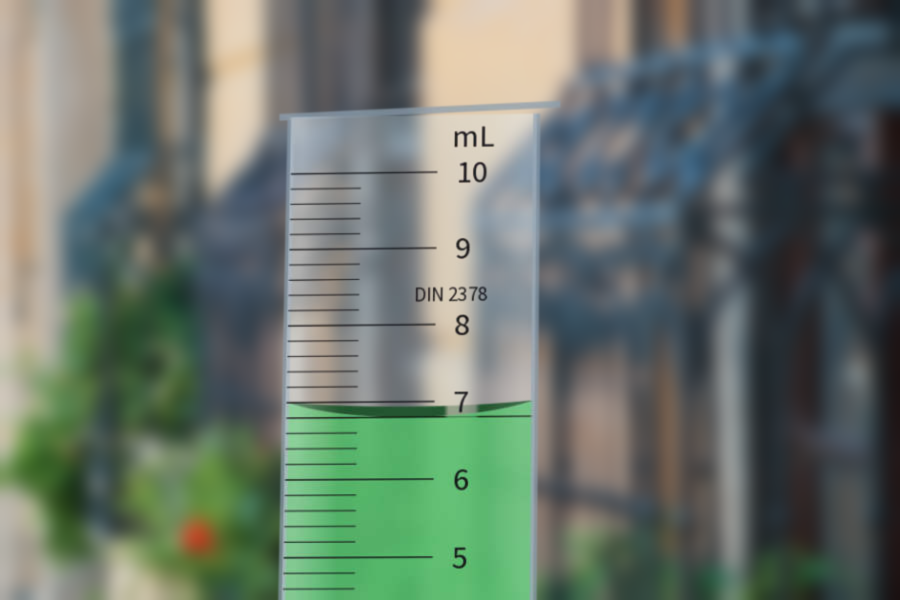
mL 6.8
